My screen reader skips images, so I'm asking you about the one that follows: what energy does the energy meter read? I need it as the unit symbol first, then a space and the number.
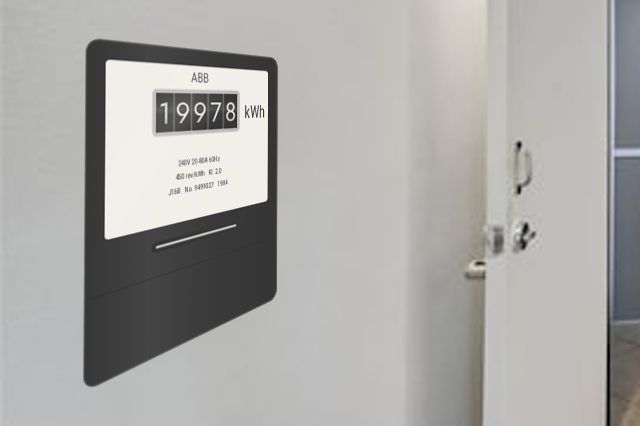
kWh 19978
